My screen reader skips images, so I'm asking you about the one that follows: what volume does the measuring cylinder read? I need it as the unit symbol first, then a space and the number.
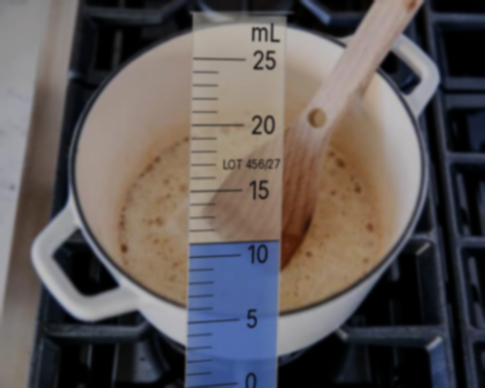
mL 11
